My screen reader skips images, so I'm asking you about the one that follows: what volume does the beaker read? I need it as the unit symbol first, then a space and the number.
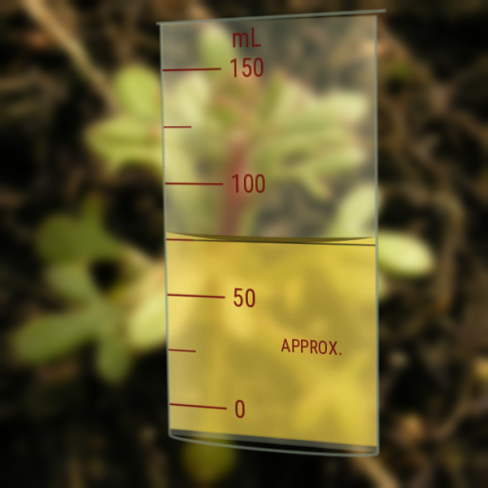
mL 75
